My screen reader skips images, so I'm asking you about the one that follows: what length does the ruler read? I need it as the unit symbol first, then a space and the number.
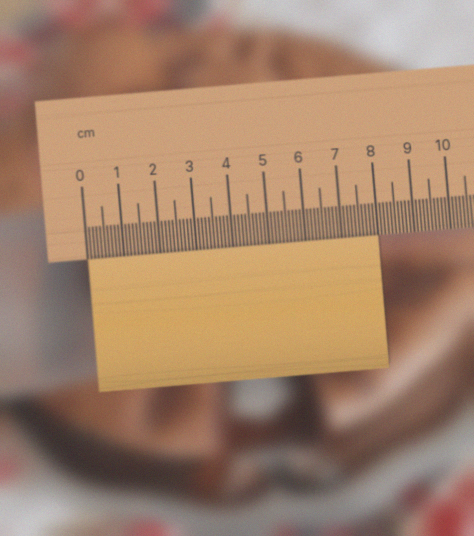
cm 8
